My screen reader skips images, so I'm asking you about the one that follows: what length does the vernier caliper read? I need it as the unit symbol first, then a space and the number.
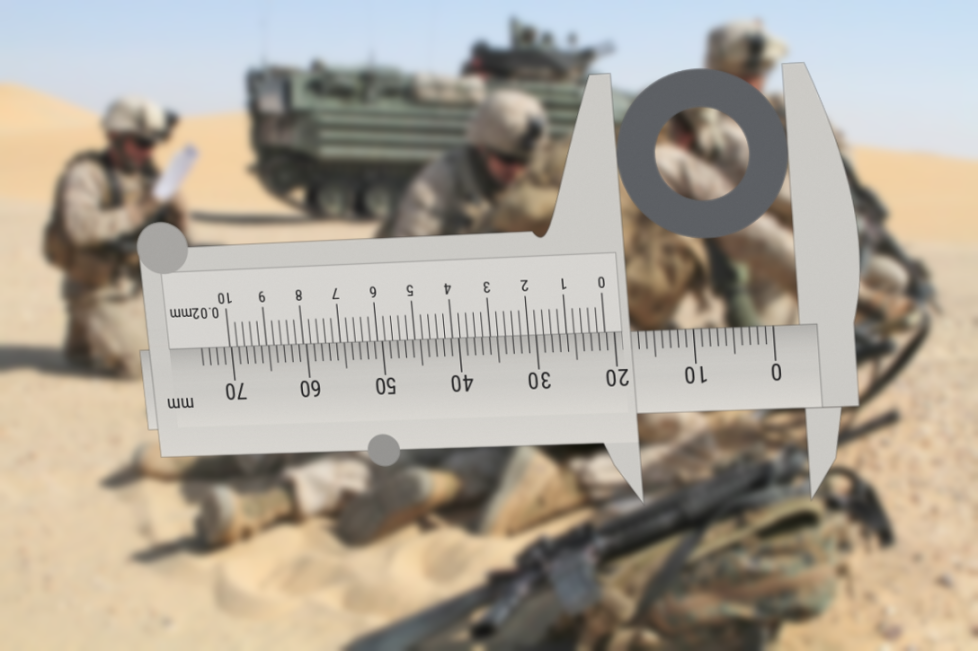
mm 21.2
